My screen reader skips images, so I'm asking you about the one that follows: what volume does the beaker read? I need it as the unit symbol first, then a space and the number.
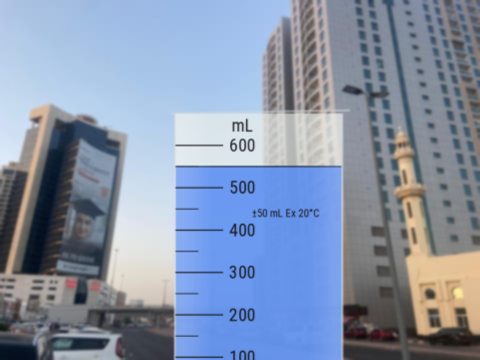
mL 550
